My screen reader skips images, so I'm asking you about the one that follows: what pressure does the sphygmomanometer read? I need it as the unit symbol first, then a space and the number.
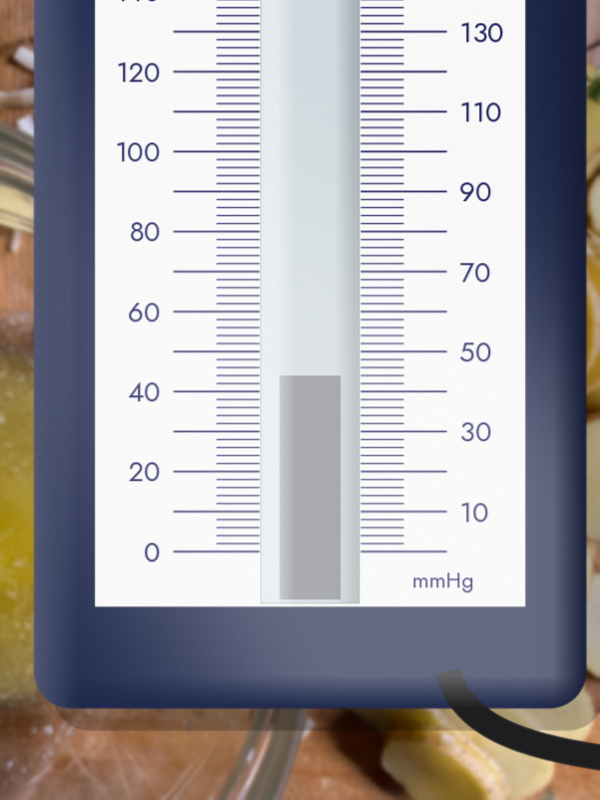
mmHg 44
